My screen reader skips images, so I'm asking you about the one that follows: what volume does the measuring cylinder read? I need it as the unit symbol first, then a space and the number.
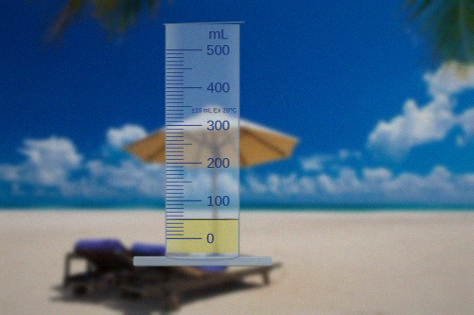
mL 50
